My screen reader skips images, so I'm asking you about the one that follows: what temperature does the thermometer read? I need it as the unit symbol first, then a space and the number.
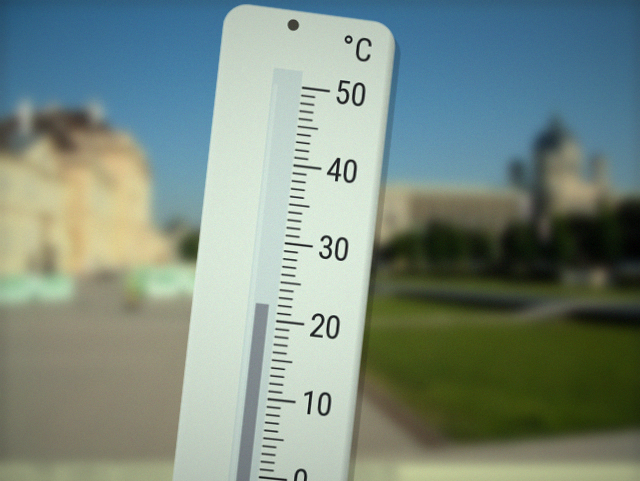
°C 22
